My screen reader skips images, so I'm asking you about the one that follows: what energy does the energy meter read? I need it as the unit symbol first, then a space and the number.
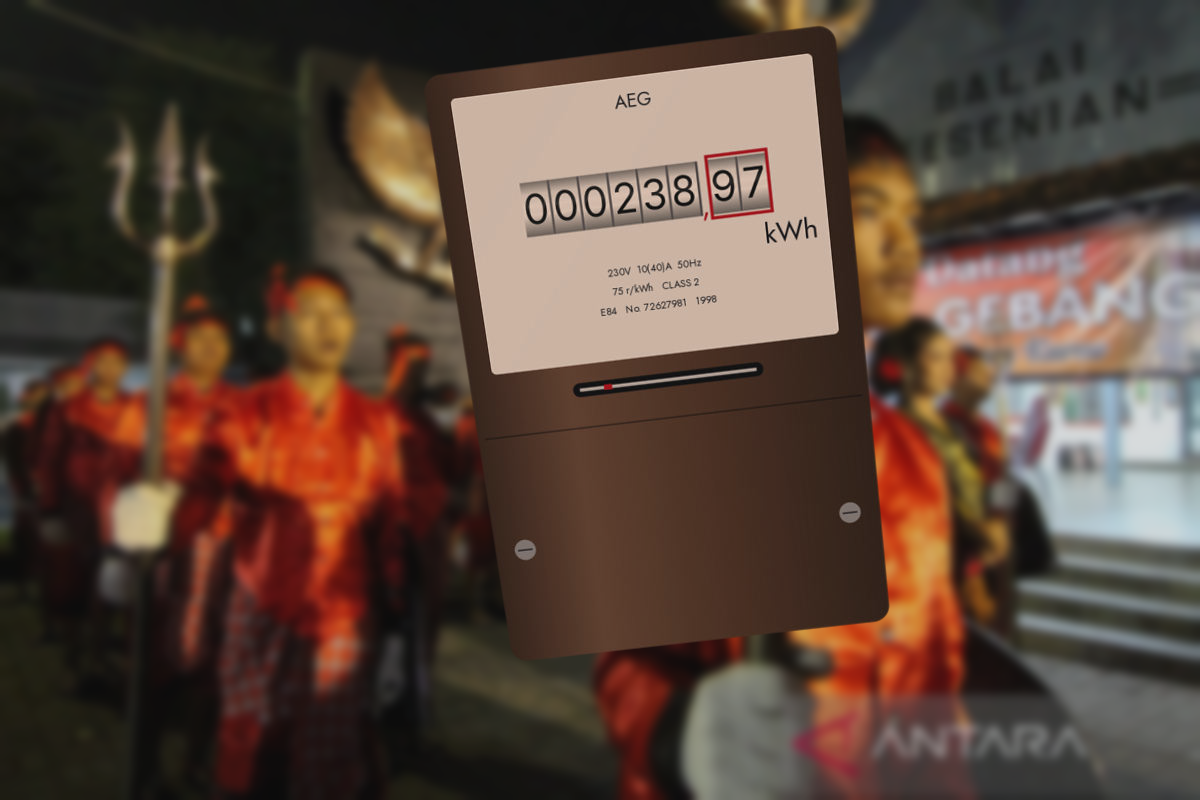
kWh 238.97
